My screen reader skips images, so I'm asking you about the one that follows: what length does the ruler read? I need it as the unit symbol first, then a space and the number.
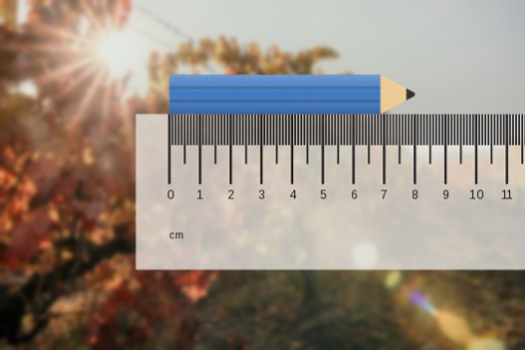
cm 8
